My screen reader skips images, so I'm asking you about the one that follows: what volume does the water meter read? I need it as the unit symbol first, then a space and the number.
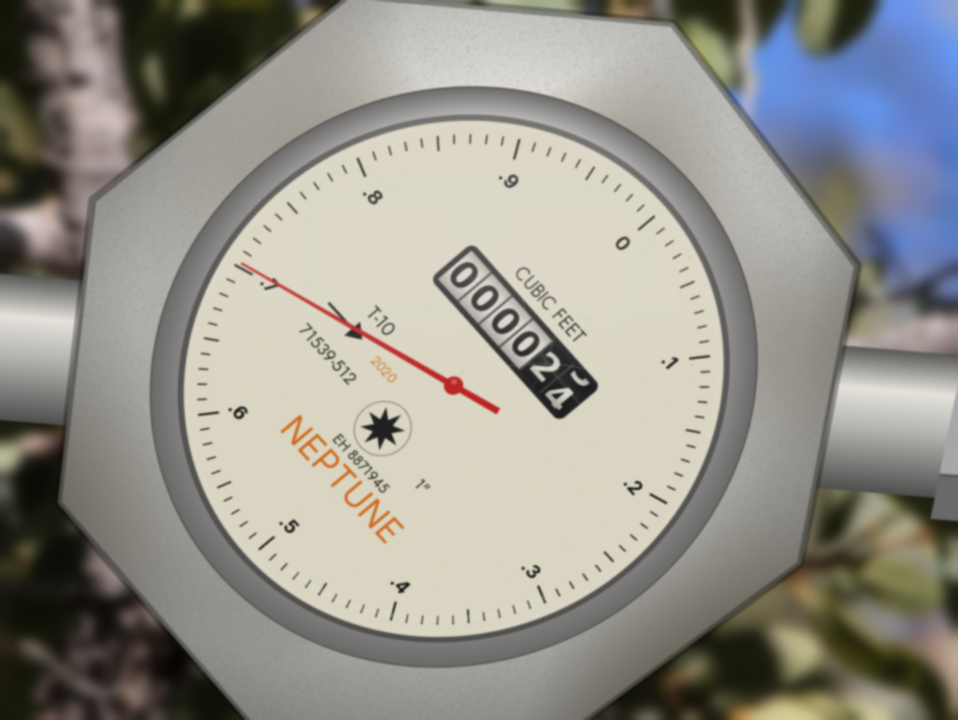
ft³ 23.70
